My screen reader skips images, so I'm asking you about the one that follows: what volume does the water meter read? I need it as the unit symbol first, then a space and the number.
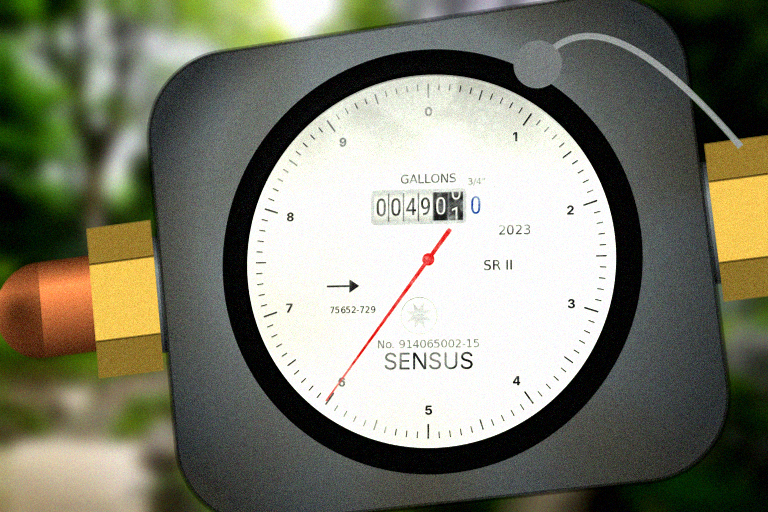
gal 49006.0
